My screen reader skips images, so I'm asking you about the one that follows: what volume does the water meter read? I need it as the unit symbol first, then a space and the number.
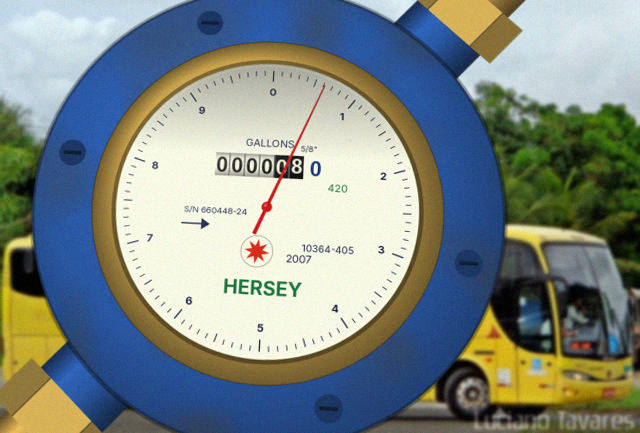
gal 80.6
